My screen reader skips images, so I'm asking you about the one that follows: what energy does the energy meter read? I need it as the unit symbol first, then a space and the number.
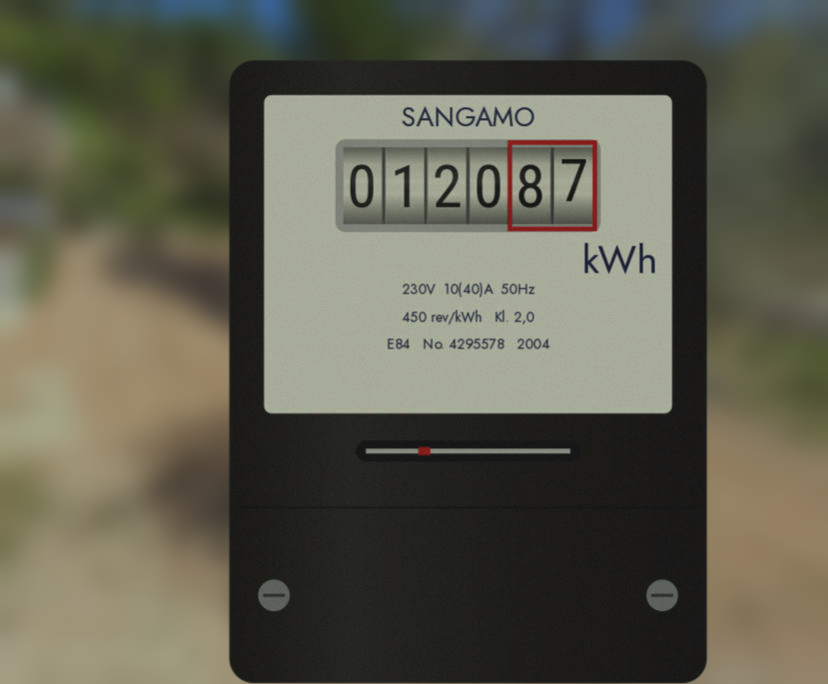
kWh 120.87
